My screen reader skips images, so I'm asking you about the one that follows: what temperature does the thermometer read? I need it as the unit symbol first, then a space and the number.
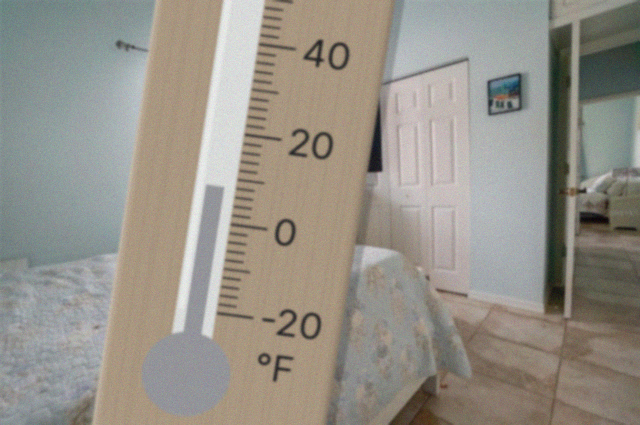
°F 8
